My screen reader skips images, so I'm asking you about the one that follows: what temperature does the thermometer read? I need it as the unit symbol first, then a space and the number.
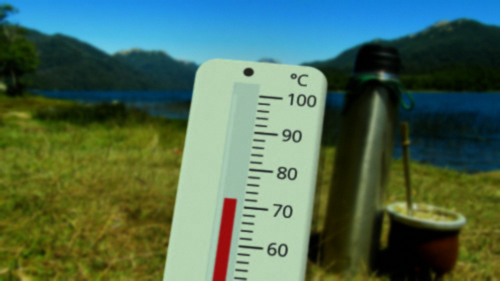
°C 72
